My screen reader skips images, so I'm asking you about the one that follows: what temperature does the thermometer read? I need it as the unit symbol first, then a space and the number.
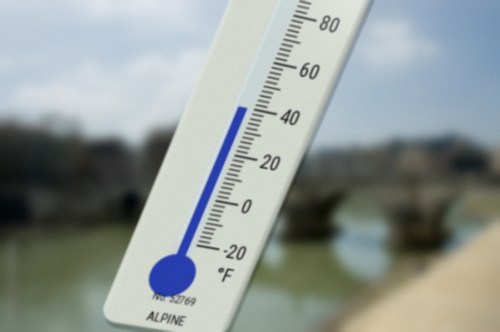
°F 40
